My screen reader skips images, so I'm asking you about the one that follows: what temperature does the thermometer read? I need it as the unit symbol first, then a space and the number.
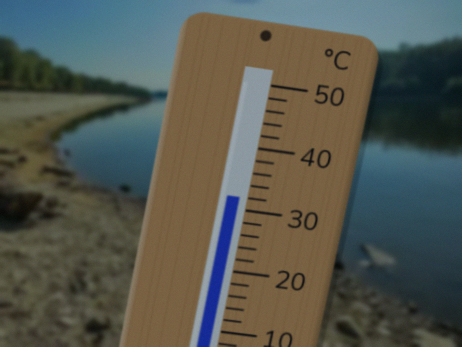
°C 32
